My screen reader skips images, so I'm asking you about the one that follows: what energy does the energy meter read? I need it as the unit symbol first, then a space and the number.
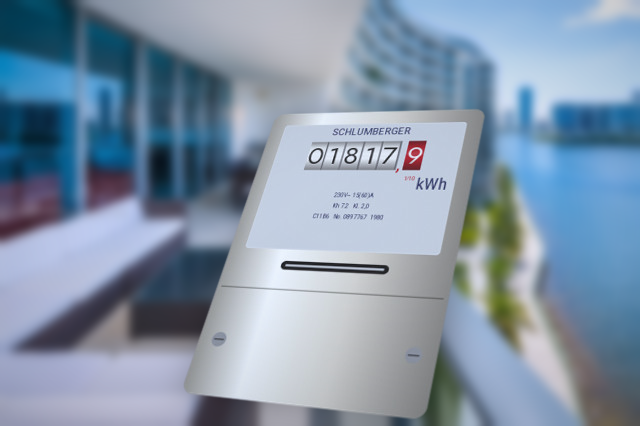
kWh 1817.9
